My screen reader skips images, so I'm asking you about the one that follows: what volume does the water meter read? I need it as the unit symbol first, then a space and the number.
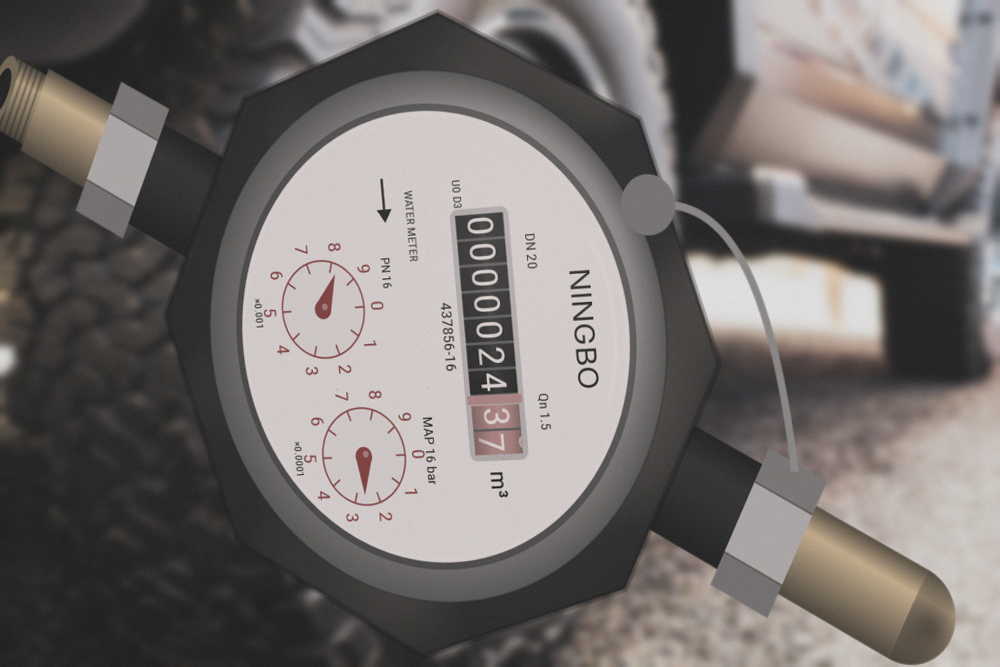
m³ 24.3682
